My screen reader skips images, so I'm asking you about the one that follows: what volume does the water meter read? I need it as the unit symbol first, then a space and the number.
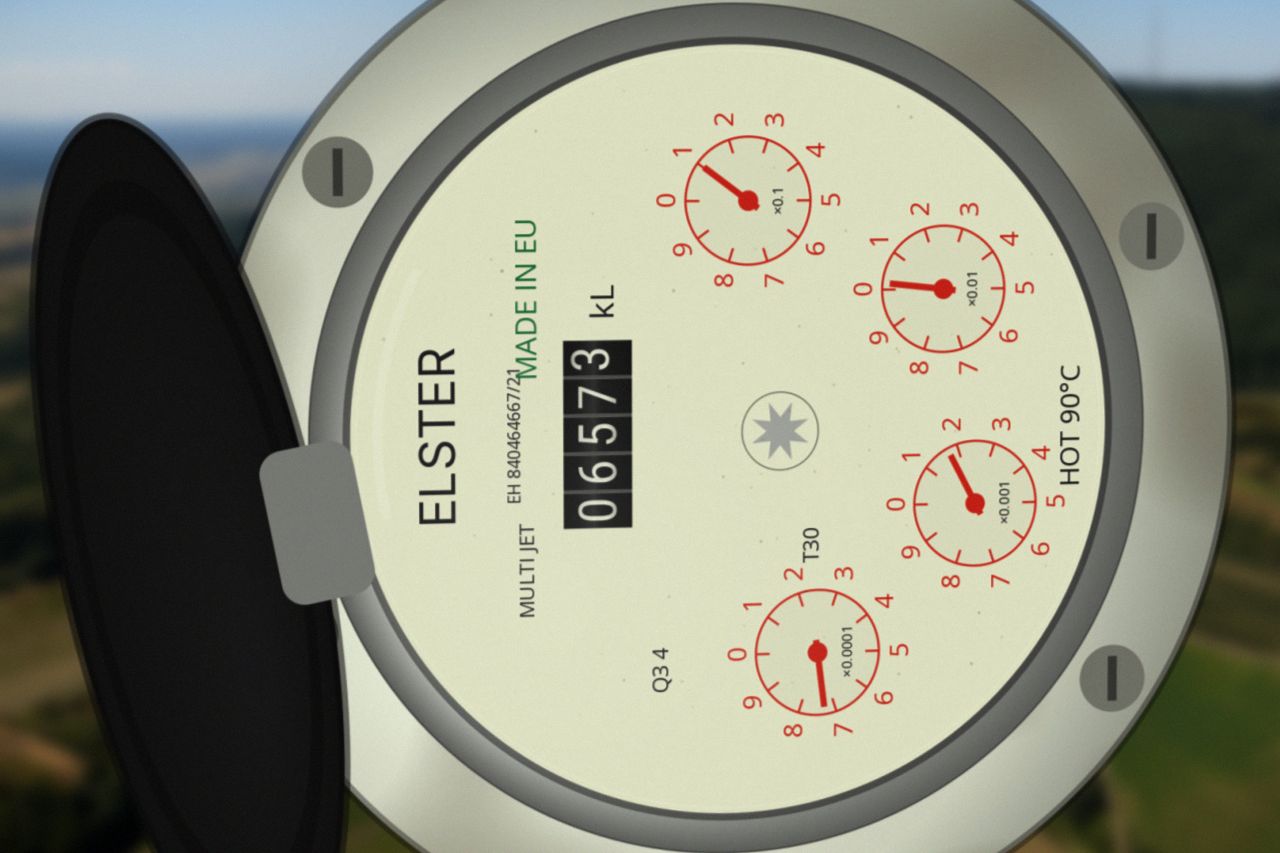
kL 6573.1017
